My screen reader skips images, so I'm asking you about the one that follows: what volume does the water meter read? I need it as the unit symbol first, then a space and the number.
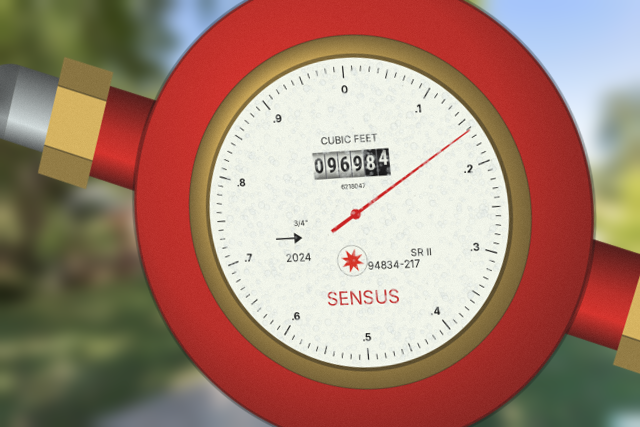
ft³ 96984.16
